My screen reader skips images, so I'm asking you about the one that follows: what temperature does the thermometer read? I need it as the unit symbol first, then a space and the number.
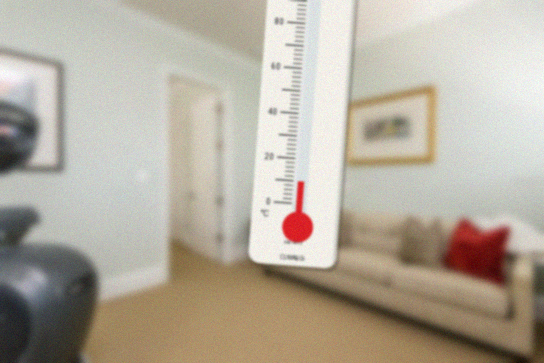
°C 10
